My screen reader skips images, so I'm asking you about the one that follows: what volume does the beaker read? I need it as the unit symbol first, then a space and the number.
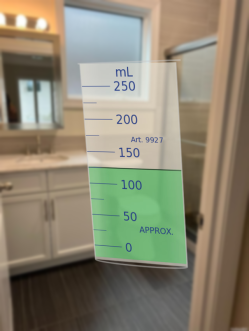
mL 125
